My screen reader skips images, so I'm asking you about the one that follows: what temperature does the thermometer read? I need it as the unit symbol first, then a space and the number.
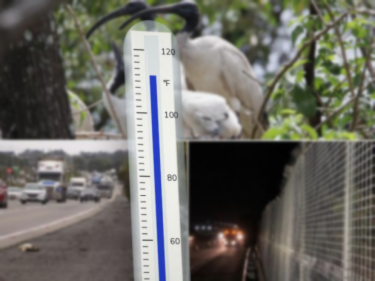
°F 112
